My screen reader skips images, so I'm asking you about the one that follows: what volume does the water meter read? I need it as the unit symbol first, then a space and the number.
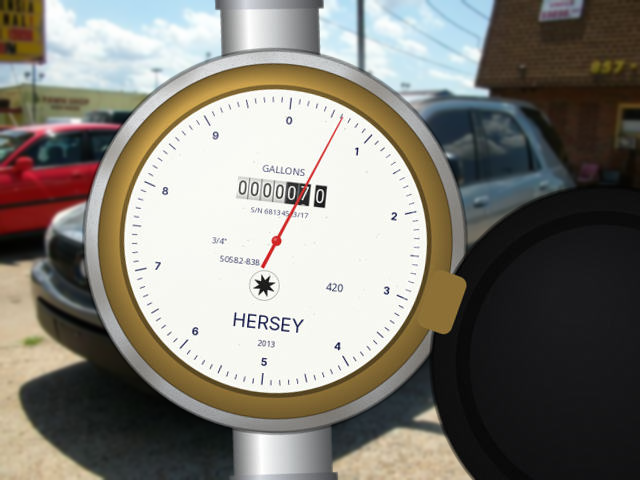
gal 70.6
